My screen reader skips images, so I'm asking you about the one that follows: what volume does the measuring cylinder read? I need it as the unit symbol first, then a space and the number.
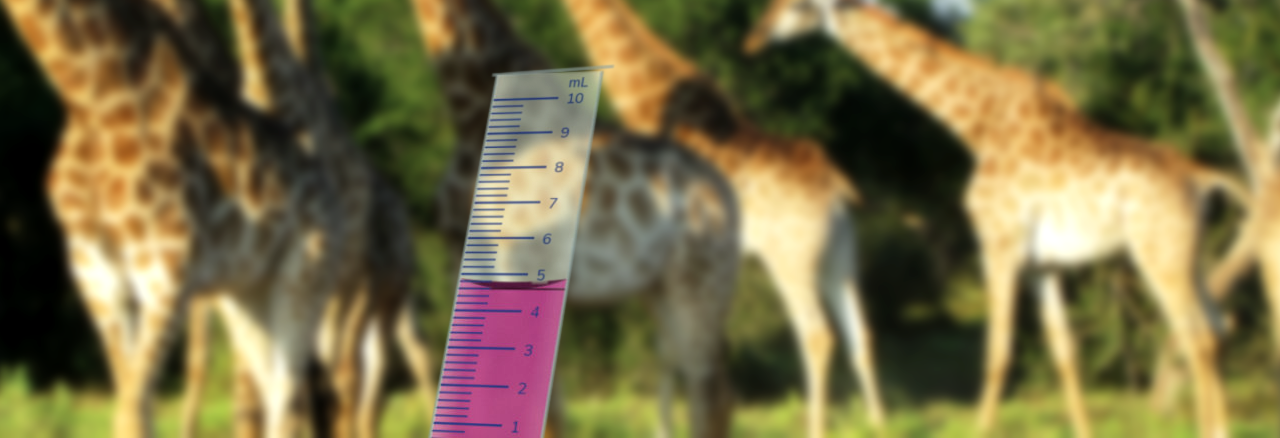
mL 4.6
